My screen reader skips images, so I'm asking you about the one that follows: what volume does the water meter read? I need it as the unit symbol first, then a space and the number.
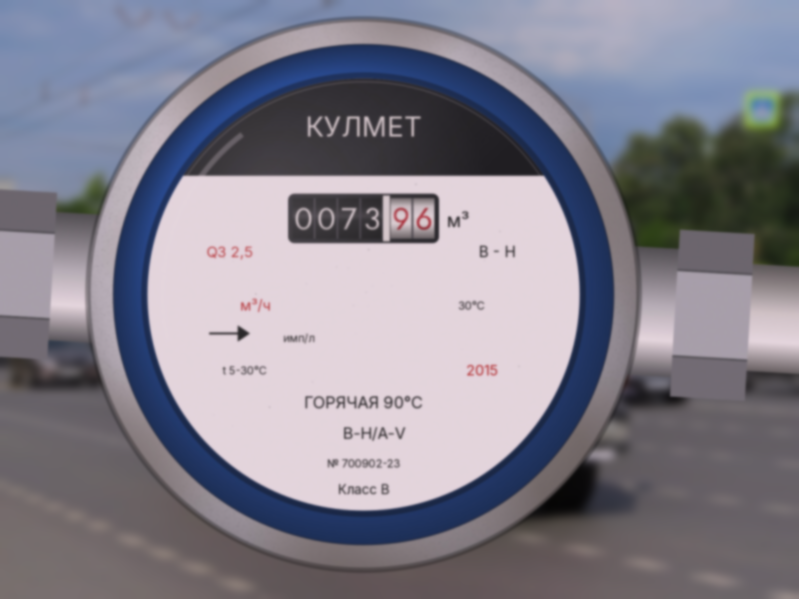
m³ 73.96
